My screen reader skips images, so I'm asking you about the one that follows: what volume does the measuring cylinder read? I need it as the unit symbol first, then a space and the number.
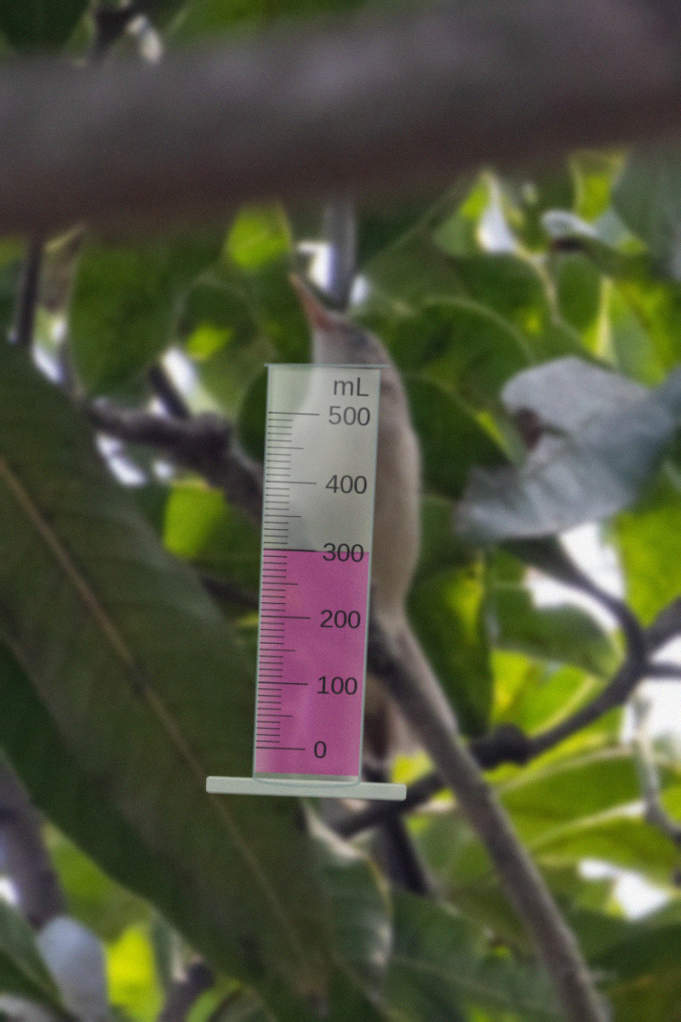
mL 300
